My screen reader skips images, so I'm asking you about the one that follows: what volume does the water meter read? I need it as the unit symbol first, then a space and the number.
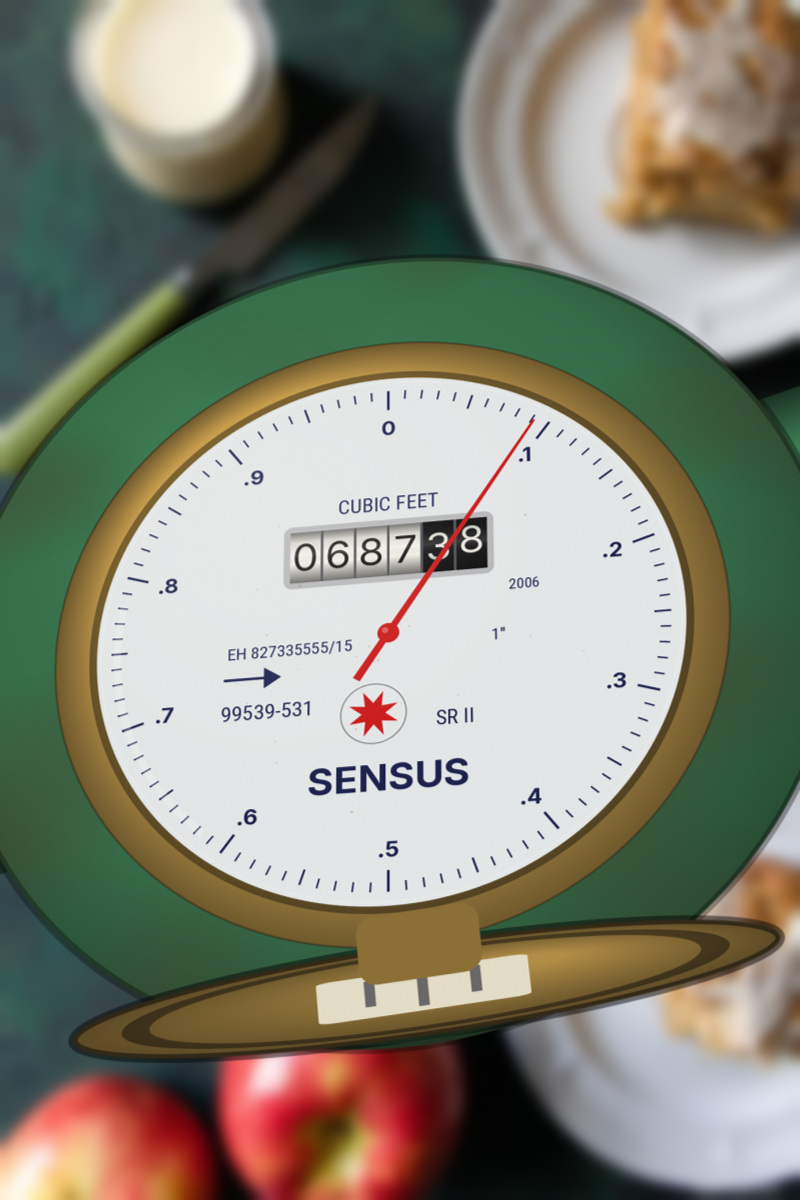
ft³ 68738.09
